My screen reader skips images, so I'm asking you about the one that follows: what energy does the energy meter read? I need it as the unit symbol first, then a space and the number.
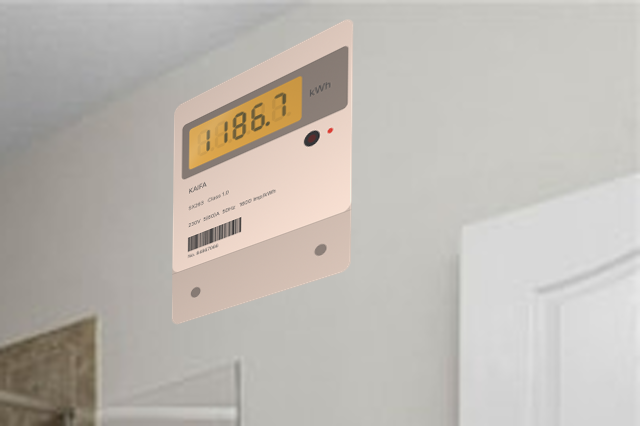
kWh 1186.7
